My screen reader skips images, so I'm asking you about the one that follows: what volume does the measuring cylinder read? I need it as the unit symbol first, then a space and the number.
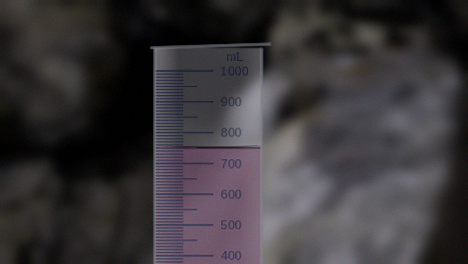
mL 750
